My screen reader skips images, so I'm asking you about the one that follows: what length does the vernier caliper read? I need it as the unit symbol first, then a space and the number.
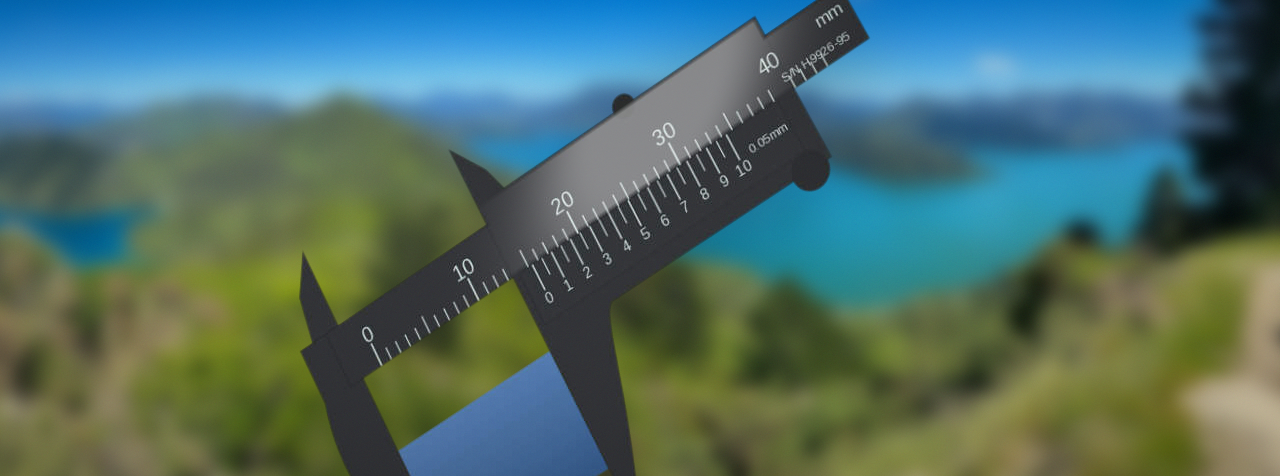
mm 15.4
